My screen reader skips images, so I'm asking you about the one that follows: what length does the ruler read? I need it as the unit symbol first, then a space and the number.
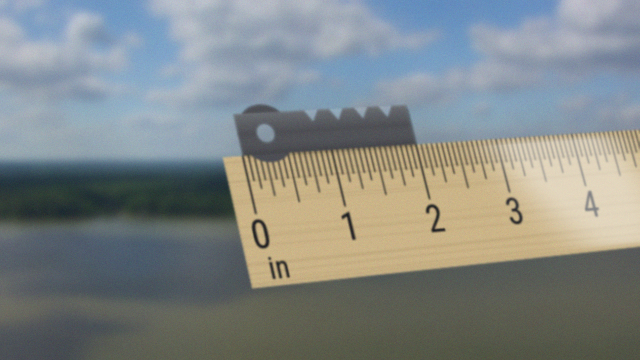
in 2
